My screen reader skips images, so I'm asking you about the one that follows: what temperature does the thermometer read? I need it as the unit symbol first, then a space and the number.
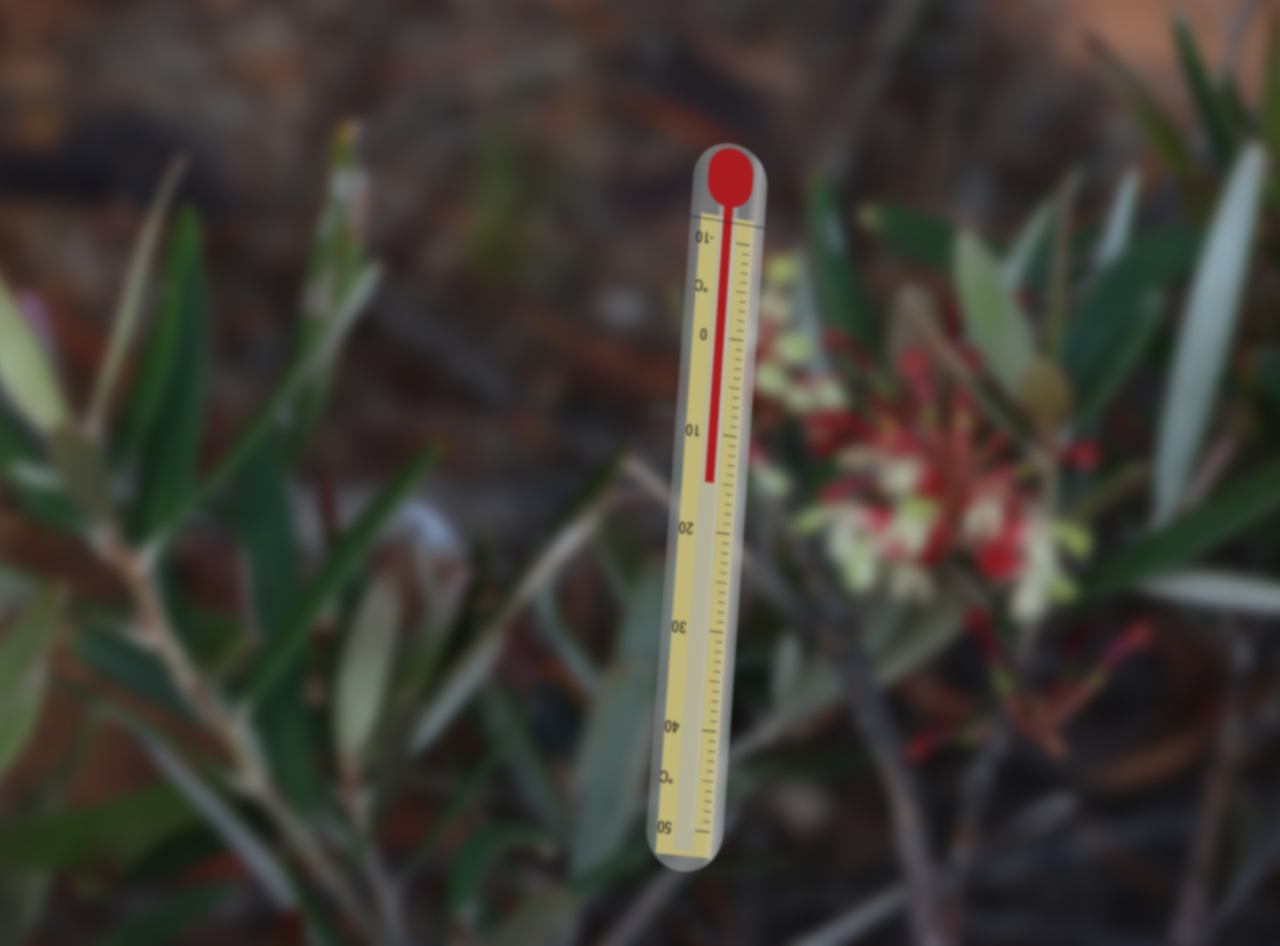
°C 15
